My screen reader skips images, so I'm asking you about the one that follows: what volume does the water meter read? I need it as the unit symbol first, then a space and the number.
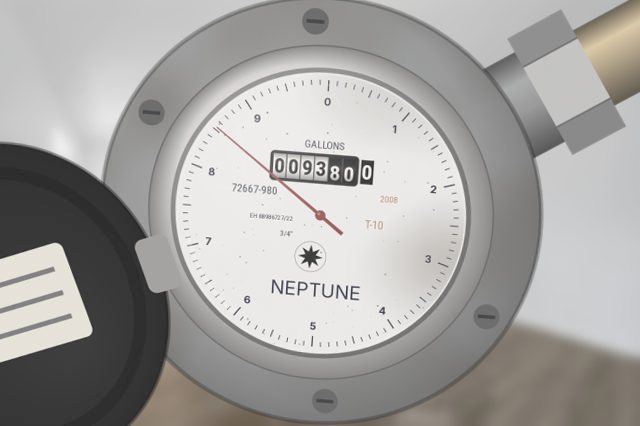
gal 93798.5
